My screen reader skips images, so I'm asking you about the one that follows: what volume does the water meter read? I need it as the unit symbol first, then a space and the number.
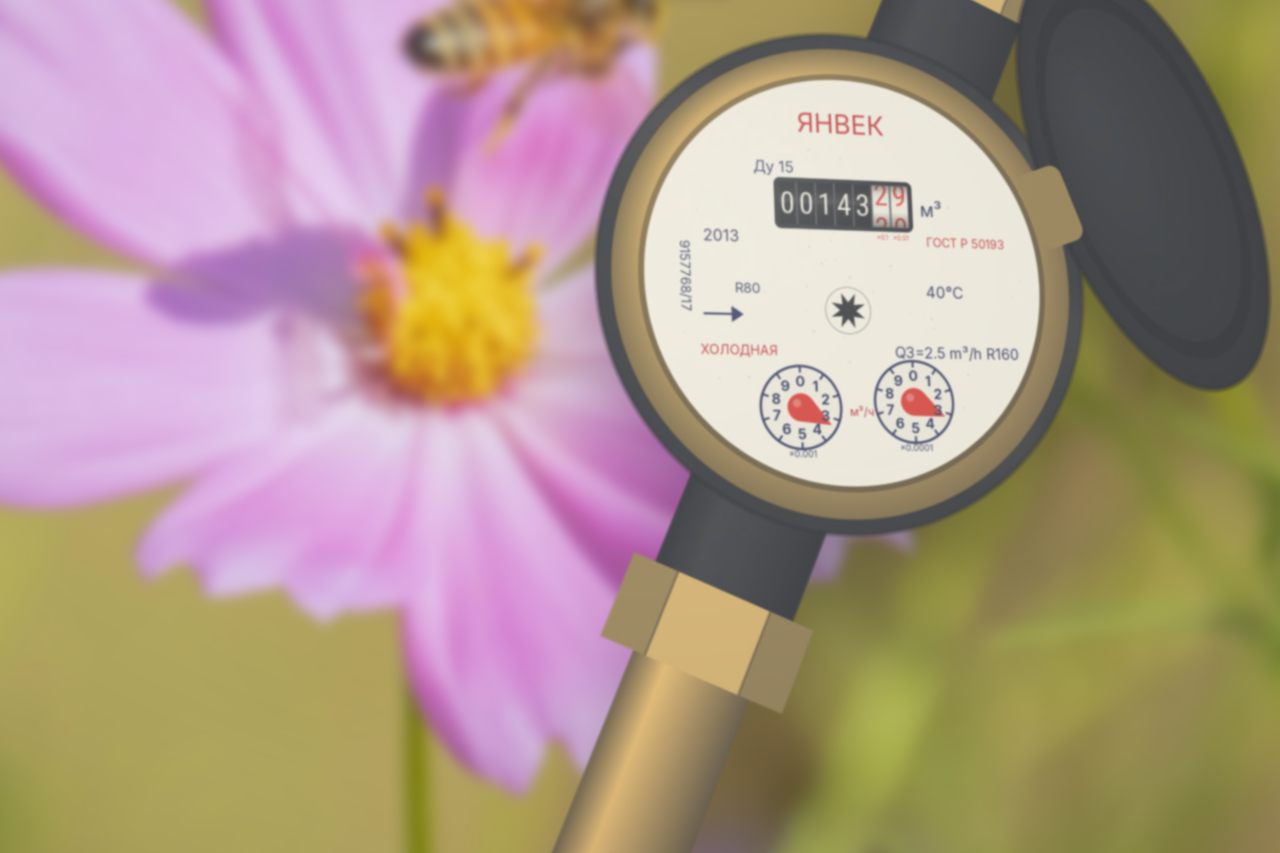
m³ 143.2933
